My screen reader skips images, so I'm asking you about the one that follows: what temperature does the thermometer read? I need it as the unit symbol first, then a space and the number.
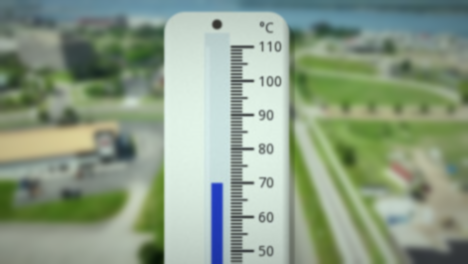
°C 70
